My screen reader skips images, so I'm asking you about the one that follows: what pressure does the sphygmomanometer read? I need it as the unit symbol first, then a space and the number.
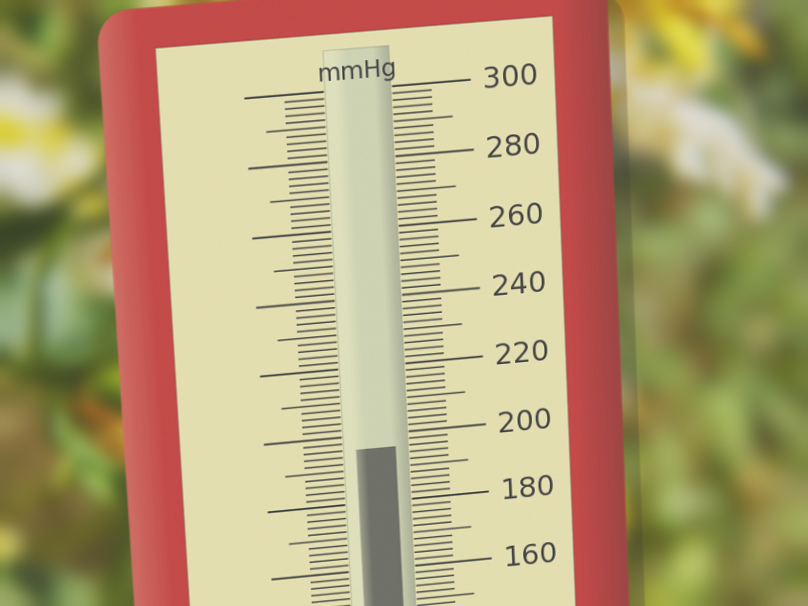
mmHg 196
